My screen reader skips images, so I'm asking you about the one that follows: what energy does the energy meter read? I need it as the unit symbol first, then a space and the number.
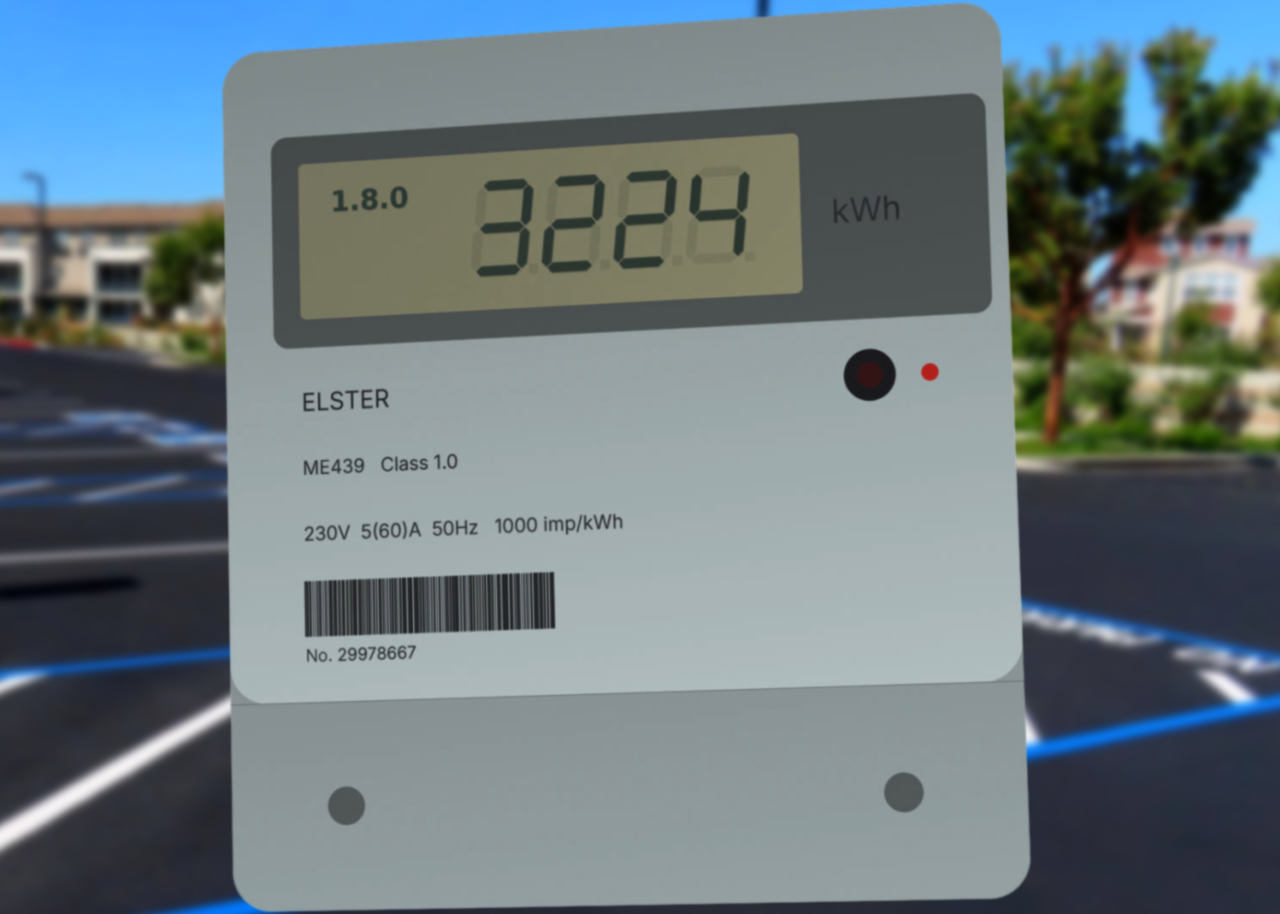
kWh 3224
